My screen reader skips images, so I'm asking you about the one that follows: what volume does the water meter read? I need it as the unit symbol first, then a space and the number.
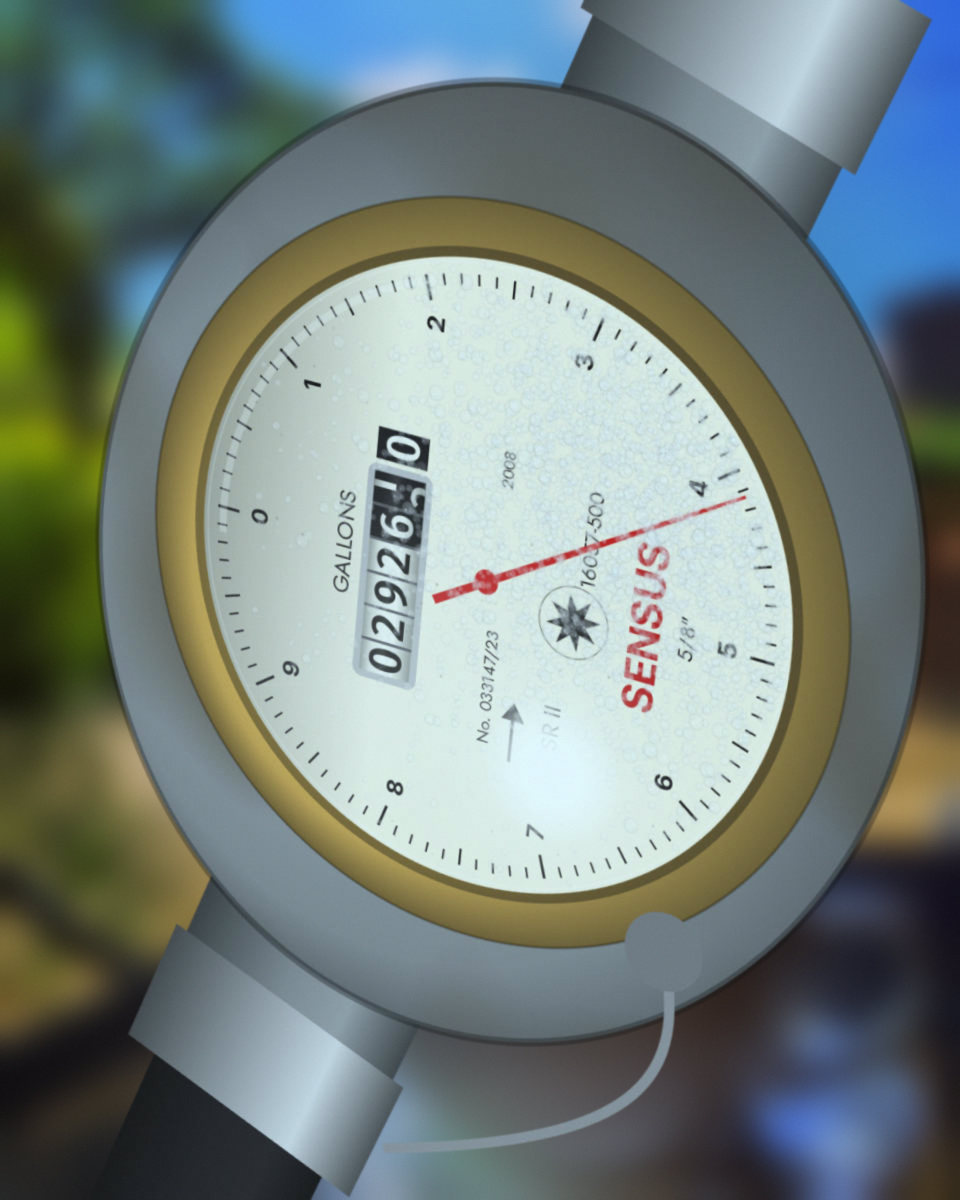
gal 292614.1
